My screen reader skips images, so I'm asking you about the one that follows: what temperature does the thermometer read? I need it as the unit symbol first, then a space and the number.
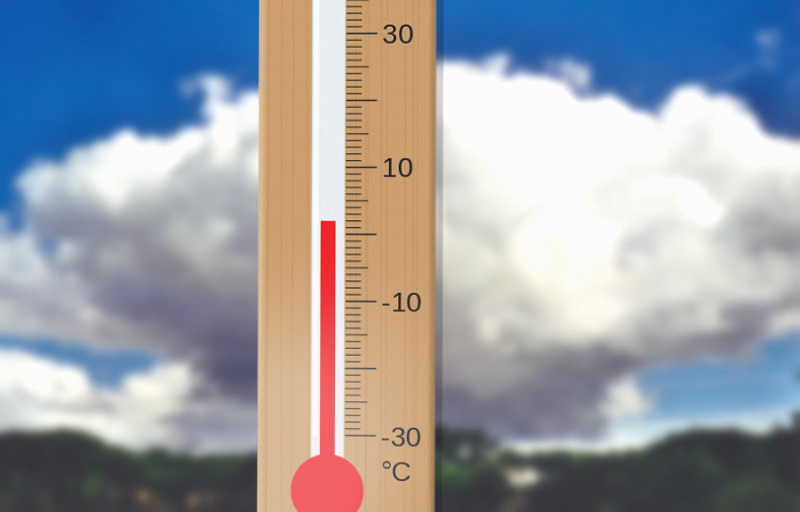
°C 2
